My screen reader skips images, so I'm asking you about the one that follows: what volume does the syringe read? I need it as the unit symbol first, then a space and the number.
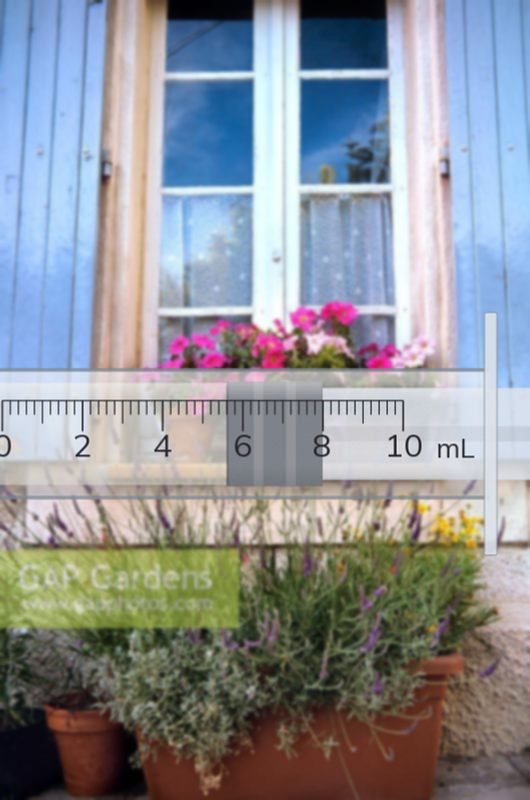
mL 5.6
